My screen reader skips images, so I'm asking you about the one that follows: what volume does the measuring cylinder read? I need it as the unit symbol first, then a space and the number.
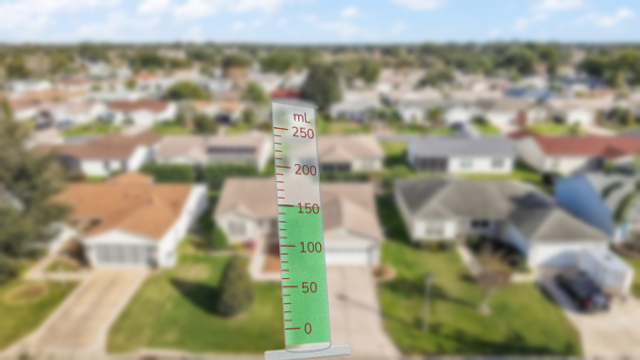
mL 150
